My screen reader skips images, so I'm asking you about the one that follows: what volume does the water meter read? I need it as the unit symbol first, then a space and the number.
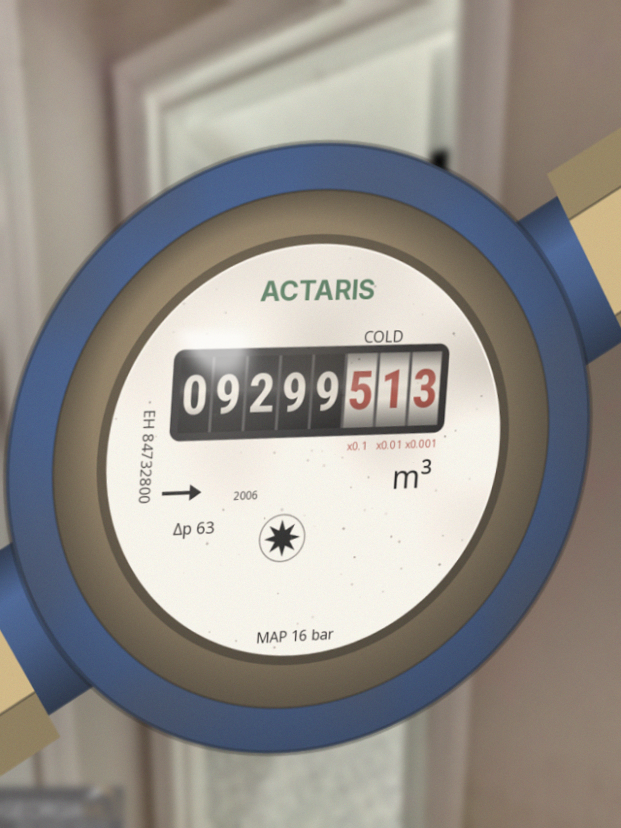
m³ 9299.513
